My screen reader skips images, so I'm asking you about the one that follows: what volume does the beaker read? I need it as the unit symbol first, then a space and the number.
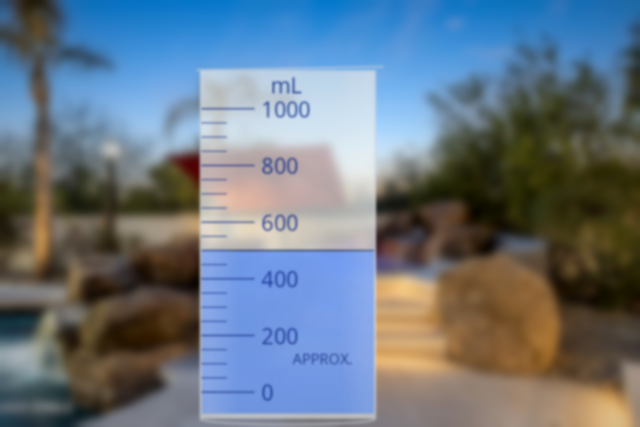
mL 500
